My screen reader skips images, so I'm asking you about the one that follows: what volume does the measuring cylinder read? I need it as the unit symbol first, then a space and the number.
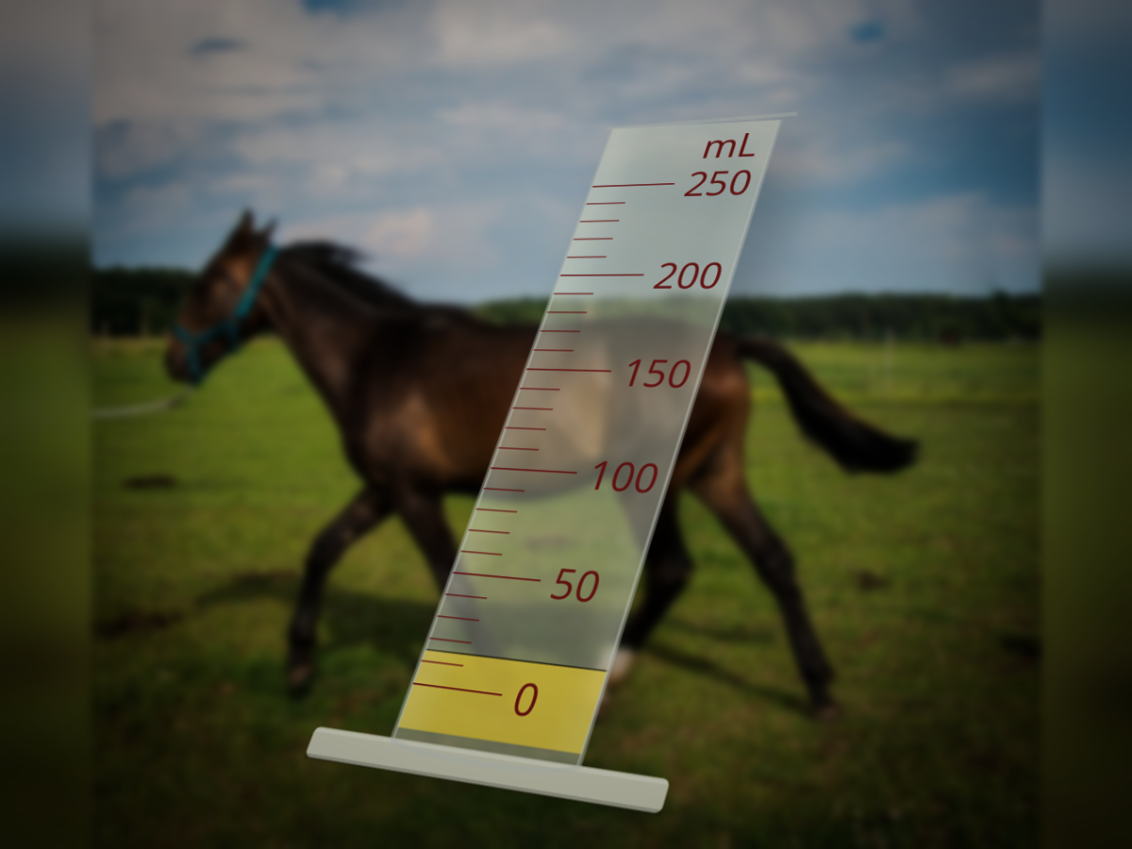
mL 15
